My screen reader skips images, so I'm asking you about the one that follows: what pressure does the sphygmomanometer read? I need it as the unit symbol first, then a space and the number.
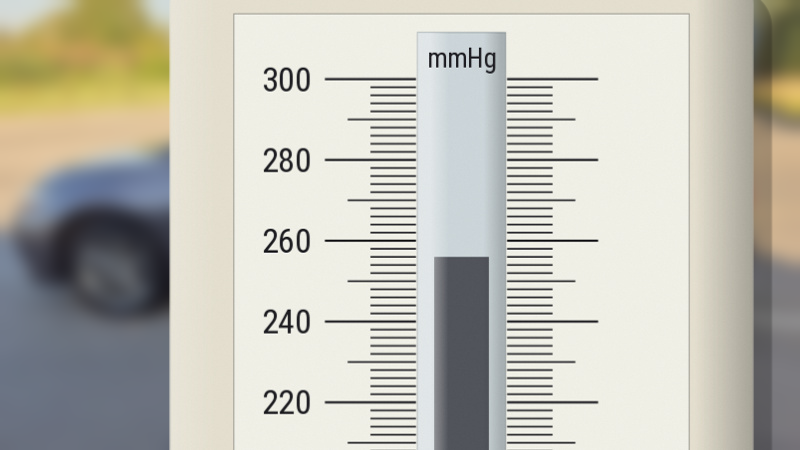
mmHg 256
